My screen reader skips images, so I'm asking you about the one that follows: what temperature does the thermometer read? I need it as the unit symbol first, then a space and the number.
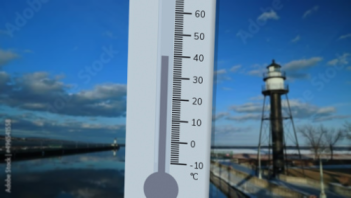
°C 40
